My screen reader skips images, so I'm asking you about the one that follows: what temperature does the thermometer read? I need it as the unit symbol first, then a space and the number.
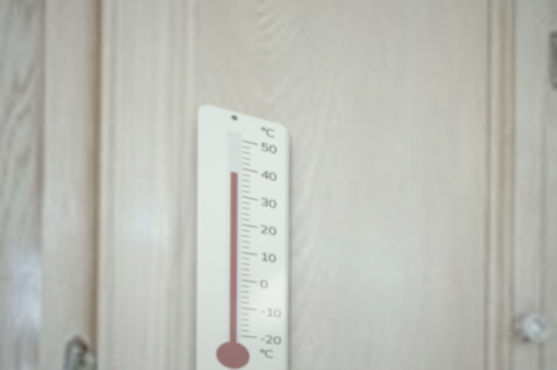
°C 38
